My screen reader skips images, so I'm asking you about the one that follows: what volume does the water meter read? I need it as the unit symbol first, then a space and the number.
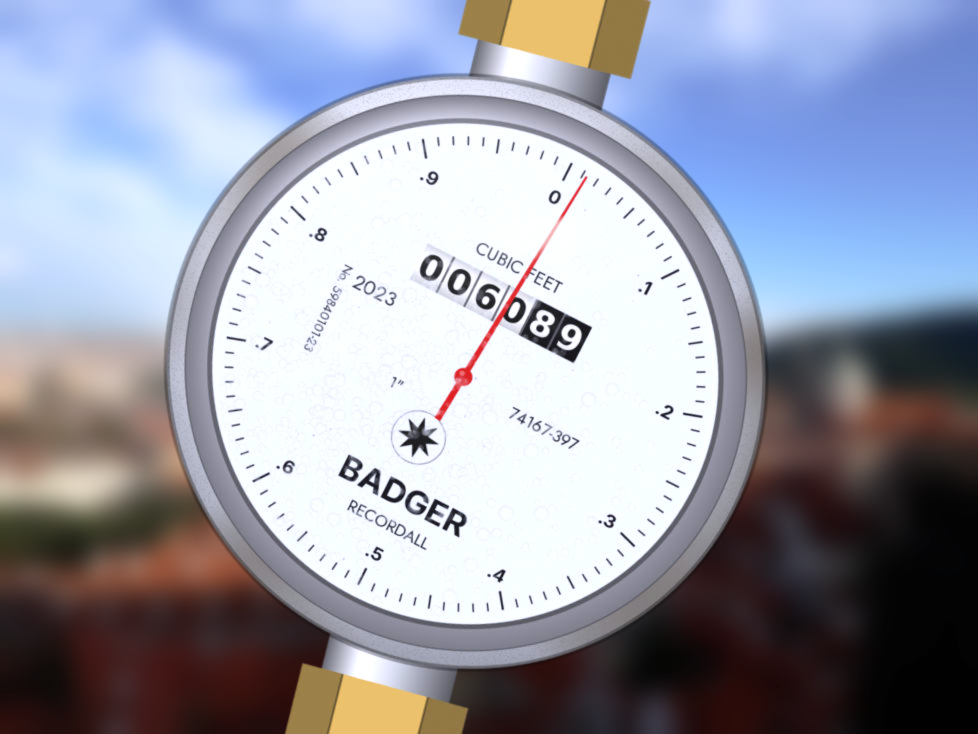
ft³ 6089.01
